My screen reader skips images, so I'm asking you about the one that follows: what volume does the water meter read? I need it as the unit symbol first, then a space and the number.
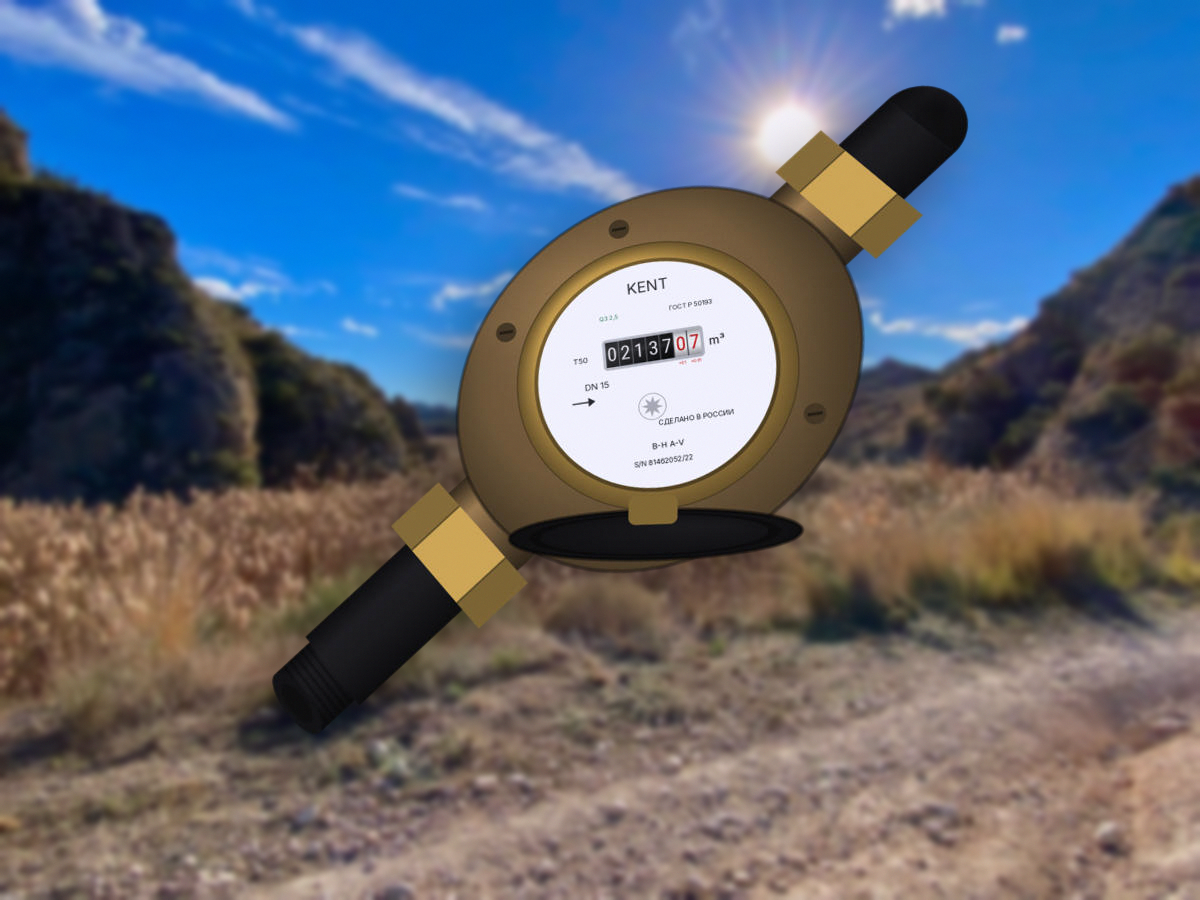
m³ 2137.07
